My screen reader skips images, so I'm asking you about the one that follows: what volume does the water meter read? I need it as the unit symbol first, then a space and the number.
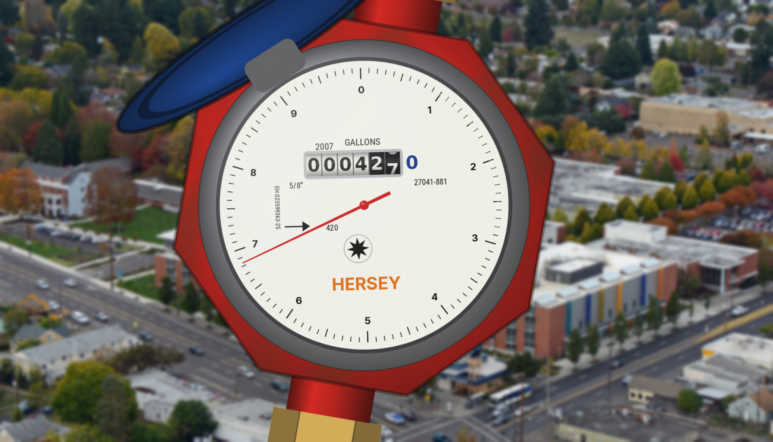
gal 4266.8
